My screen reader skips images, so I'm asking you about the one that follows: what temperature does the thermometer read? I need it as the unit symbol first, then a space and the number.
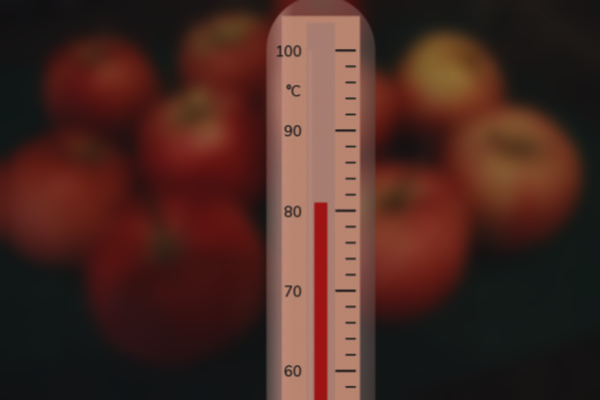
°C 81
